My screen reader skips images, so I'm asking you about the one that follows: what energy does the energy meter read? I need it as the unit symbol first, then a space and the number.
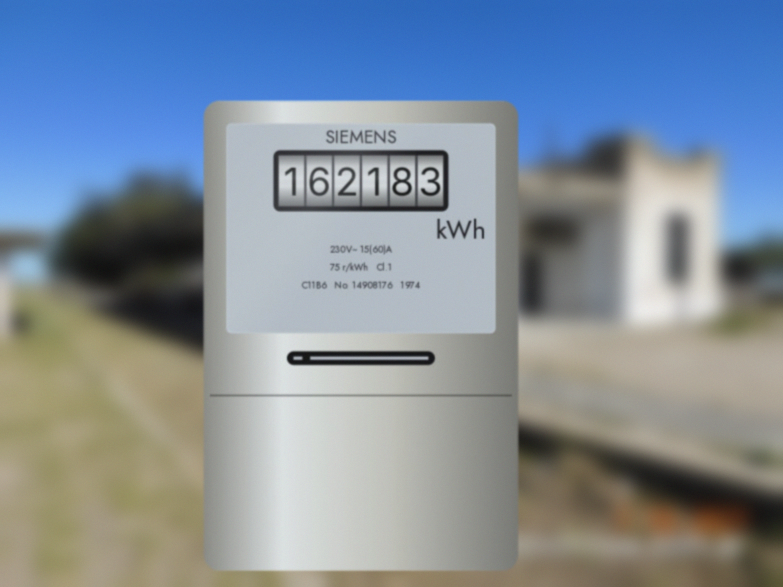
kWh 162183
